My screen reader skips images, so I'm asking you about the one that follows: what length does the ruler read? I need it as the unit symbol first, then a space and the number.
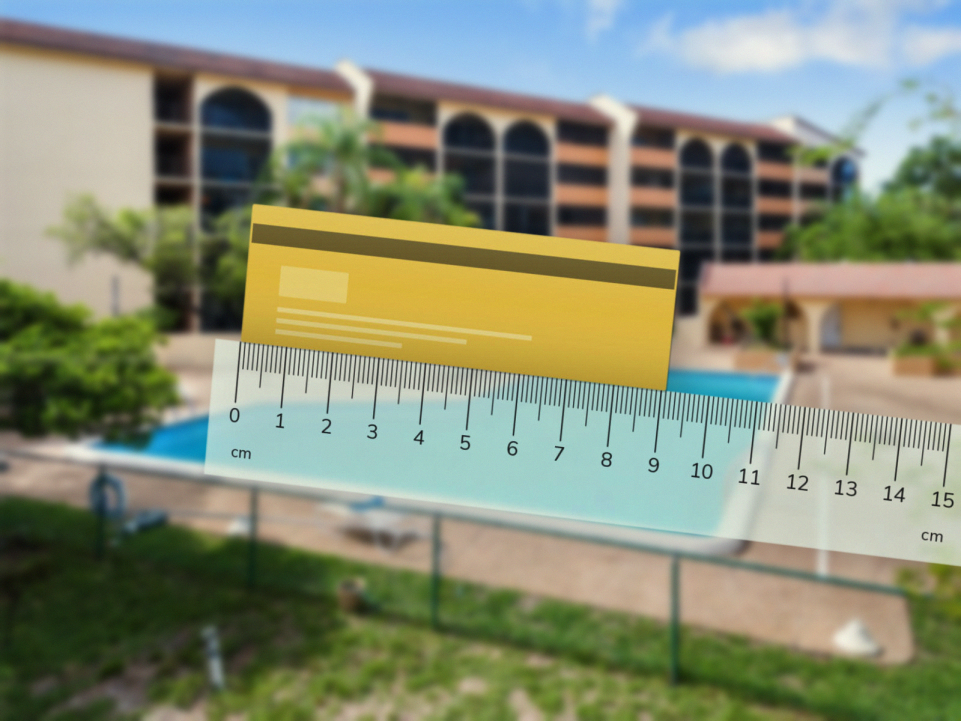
cm 9.1
